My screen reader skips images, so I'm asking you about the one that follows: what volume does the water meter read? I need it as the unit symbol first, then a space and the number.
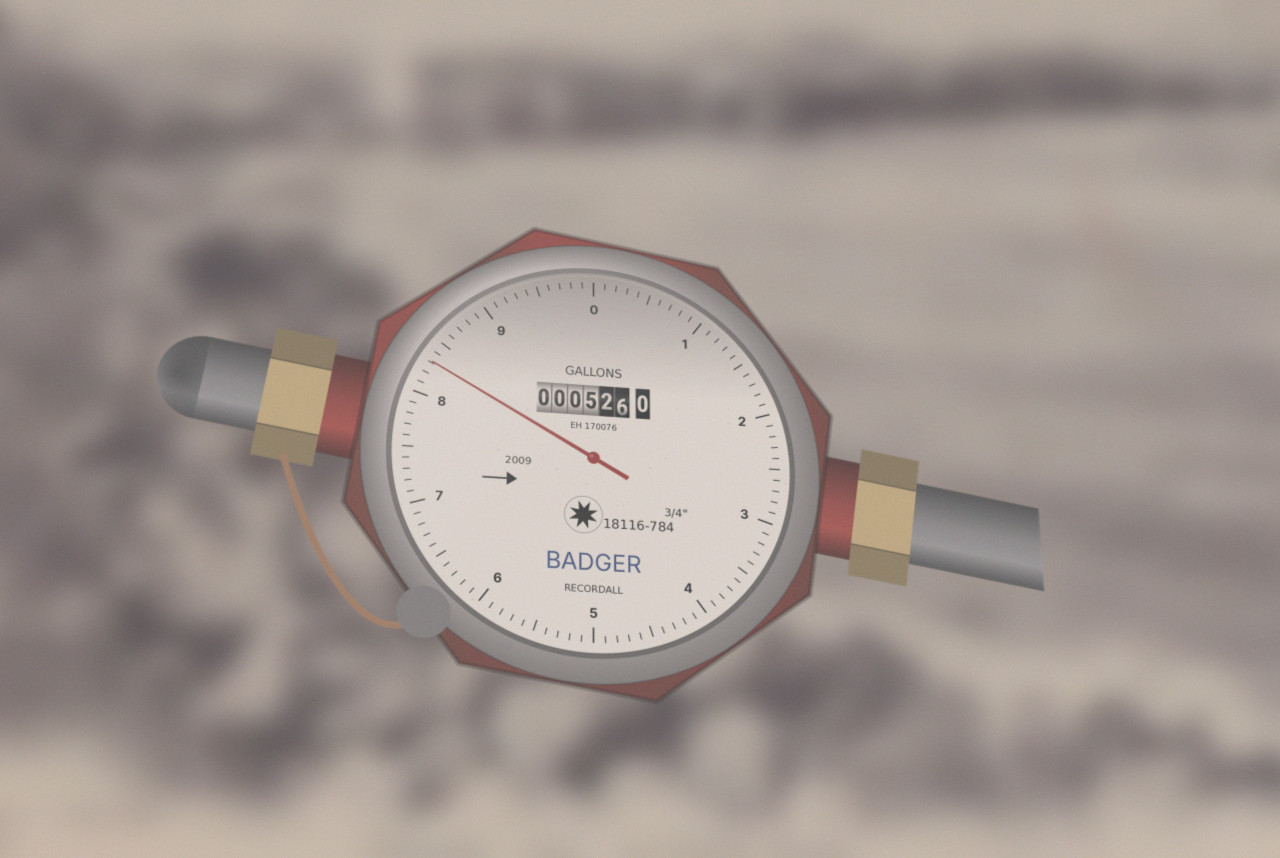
gal 5258.3
